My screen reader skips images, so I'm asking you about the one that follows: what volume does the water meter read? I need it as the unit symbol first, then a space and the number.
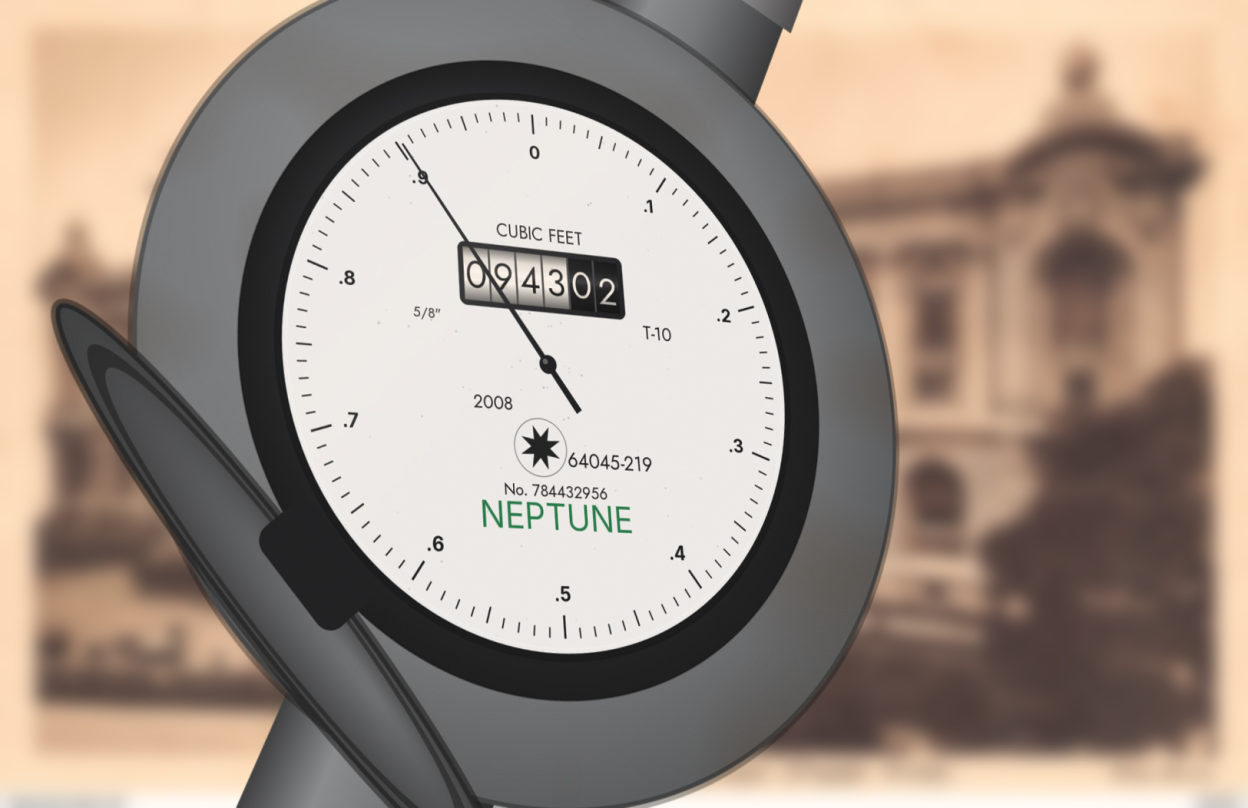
ft³ 94301.90
